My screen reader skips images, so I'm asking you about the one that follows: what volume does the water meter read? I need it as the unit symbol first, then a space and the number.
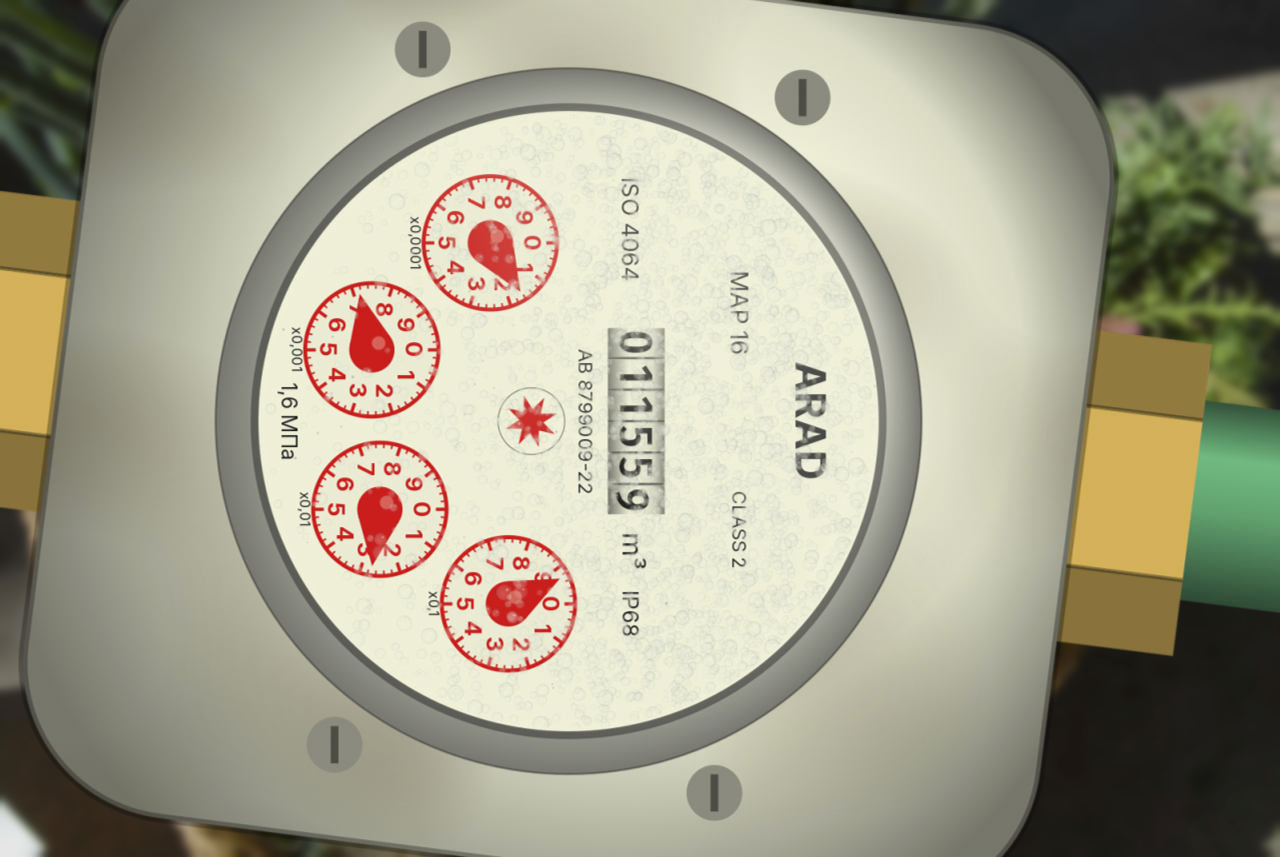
m³ 11558.9271
